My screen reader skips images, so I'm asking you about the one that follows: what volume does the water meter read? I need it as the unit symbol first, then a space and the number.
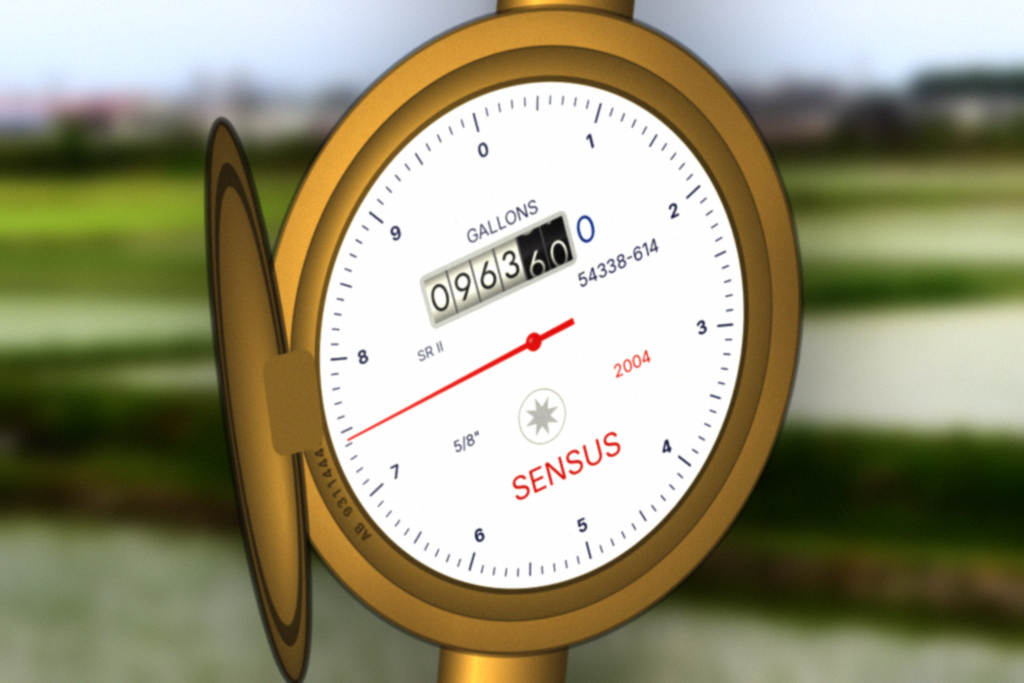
gal 963597.4
